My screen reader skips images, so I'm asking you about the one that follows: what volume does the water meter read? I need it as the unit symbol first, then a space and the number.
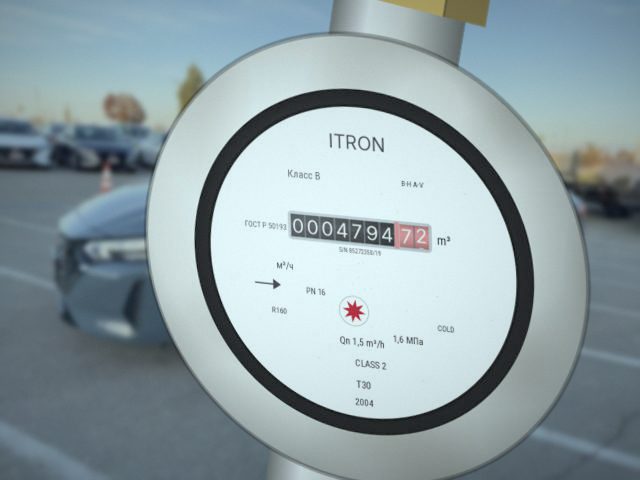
m³ 4794.72
